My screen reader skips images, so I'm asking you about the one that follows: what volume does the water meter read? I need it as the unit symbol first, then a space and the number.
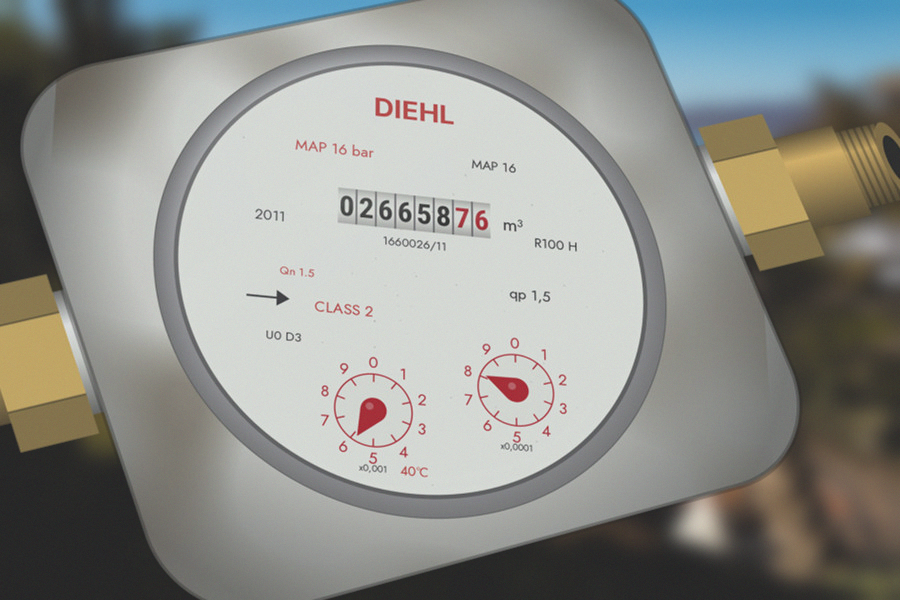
m³ 26658.7658
